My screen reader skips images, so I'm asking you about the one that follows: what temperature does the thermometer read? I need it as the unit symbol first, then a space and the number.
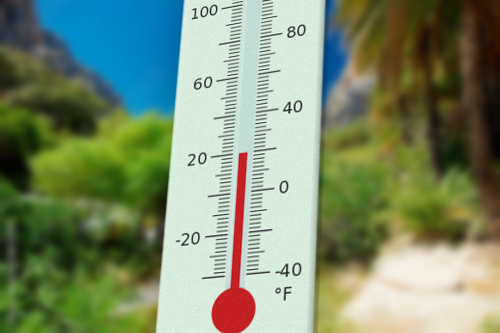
°F 20
